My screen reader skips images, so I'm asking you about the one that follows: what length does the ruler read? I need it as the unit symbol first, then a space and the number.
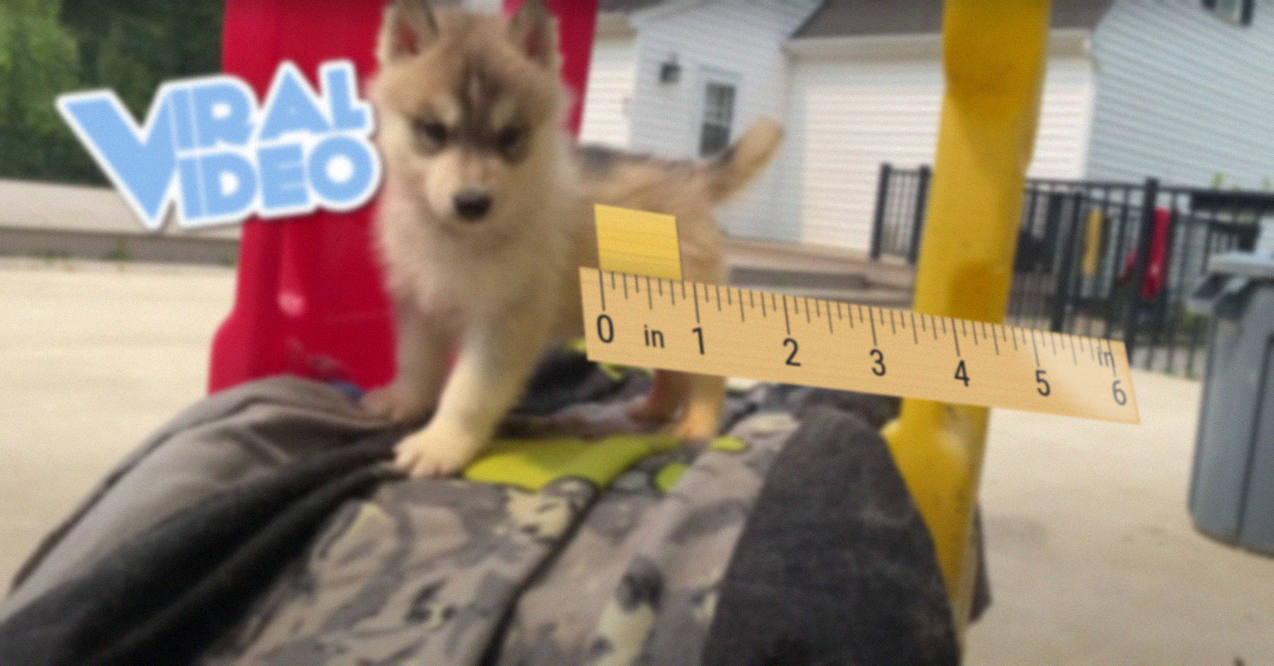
in 0.875
